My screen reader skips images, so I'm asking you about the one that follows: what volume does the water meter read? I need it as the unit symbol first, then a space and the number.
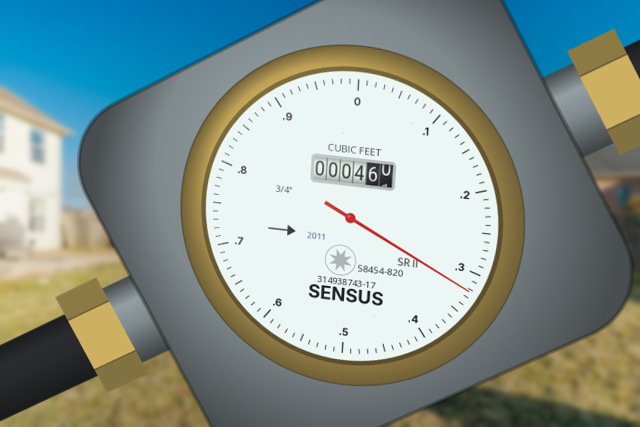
ft³ 460.32
